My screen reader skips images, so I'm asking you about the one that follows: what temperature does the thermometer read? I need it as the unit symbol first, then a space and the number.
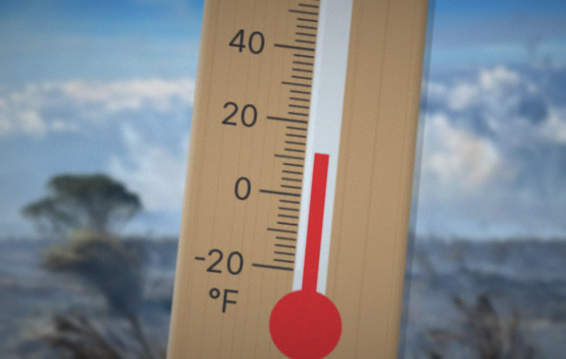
°F 12
